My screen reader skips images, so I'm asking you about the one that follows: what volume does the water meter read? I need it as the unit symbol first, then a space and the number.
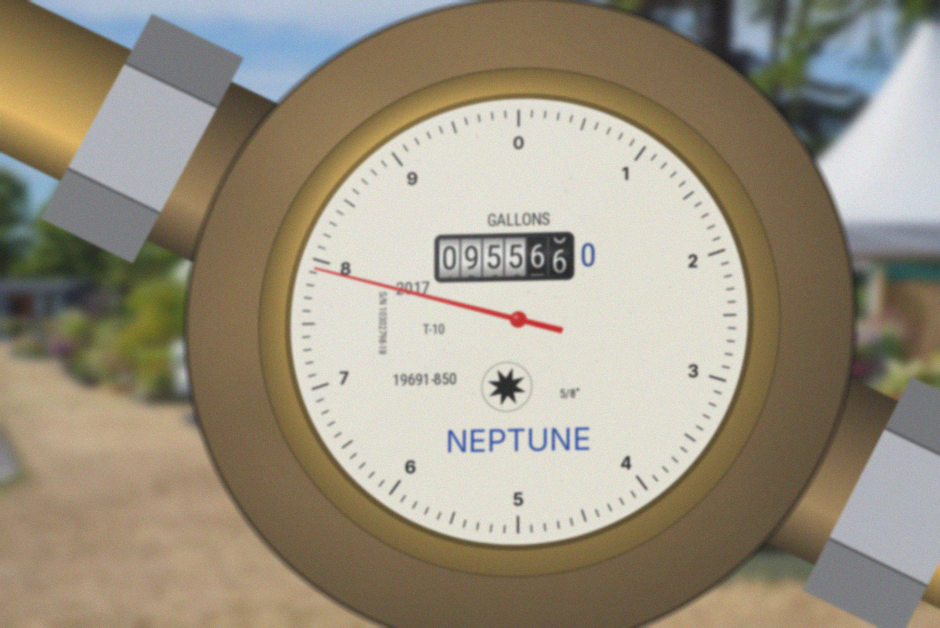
gal 955657.9
